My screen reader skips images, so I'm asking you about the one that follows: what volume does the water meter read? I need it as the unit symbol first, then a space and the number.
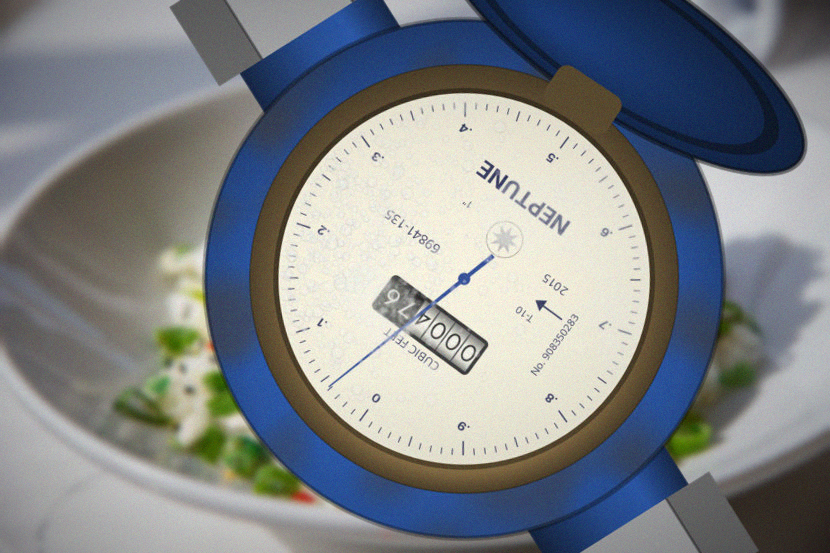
ft³ 476.04
